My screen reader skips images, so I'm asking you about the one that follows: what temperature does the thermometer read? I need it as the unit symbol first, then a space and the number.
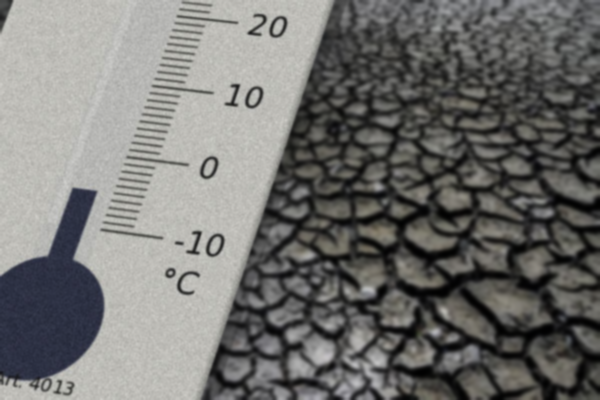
°C -5
